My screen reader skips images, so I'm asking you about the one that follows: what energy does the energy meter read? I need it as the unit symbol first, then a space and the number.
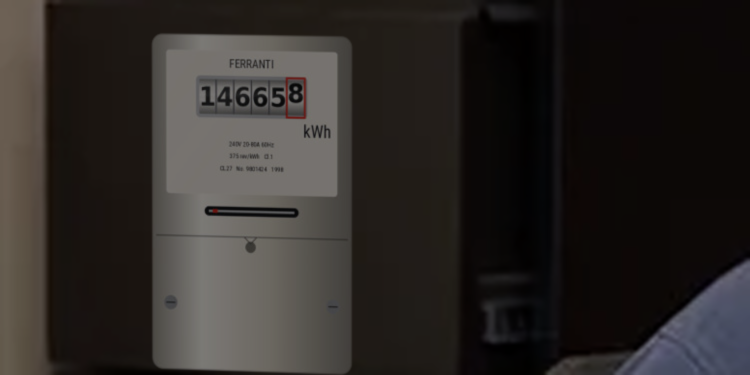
kWh 14665.8
